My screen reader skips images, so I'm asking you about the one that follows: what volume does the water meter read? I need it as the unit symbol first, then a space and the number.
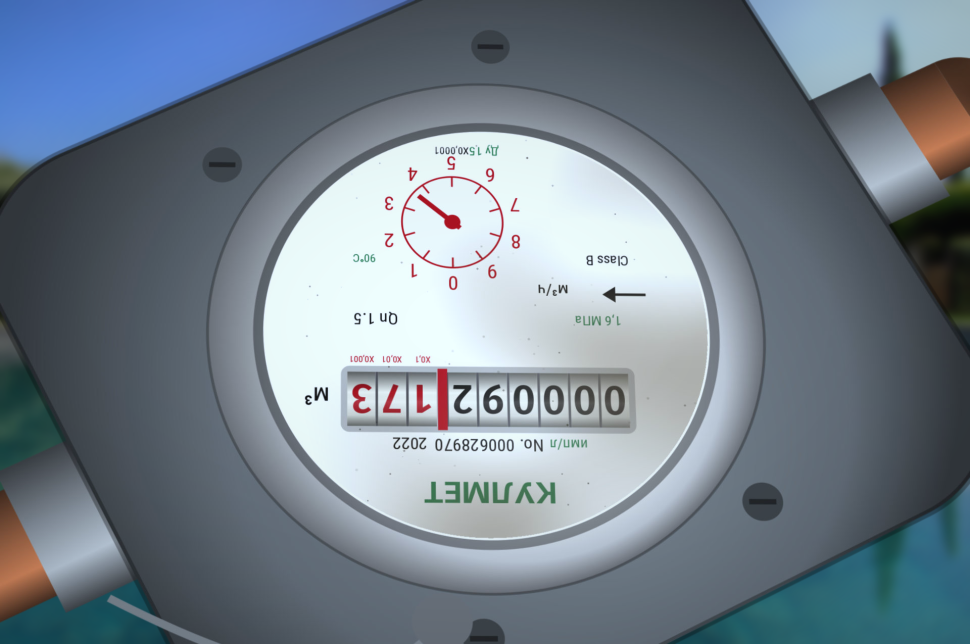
m³ 92.1733
